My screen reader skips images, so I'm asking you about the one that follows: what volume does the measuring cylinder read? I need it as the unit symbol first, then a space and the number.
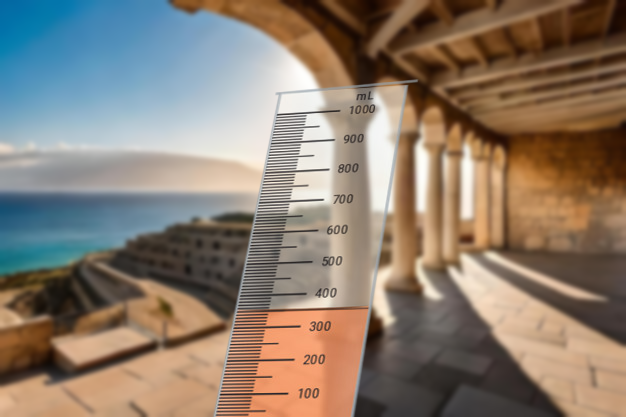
mL 350
